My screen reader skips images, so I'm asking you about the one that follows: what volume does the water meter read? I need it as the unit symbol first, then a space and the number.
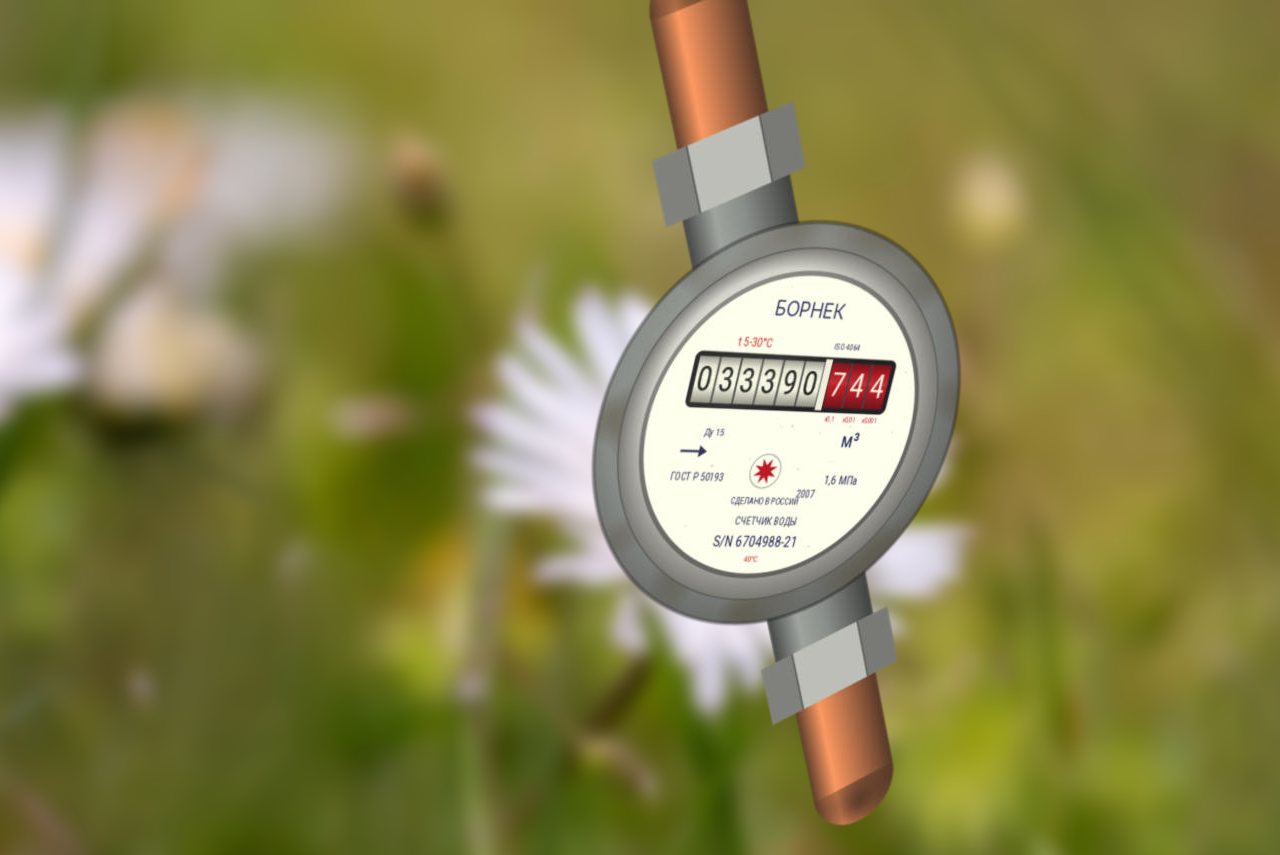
m³ 33390.744
